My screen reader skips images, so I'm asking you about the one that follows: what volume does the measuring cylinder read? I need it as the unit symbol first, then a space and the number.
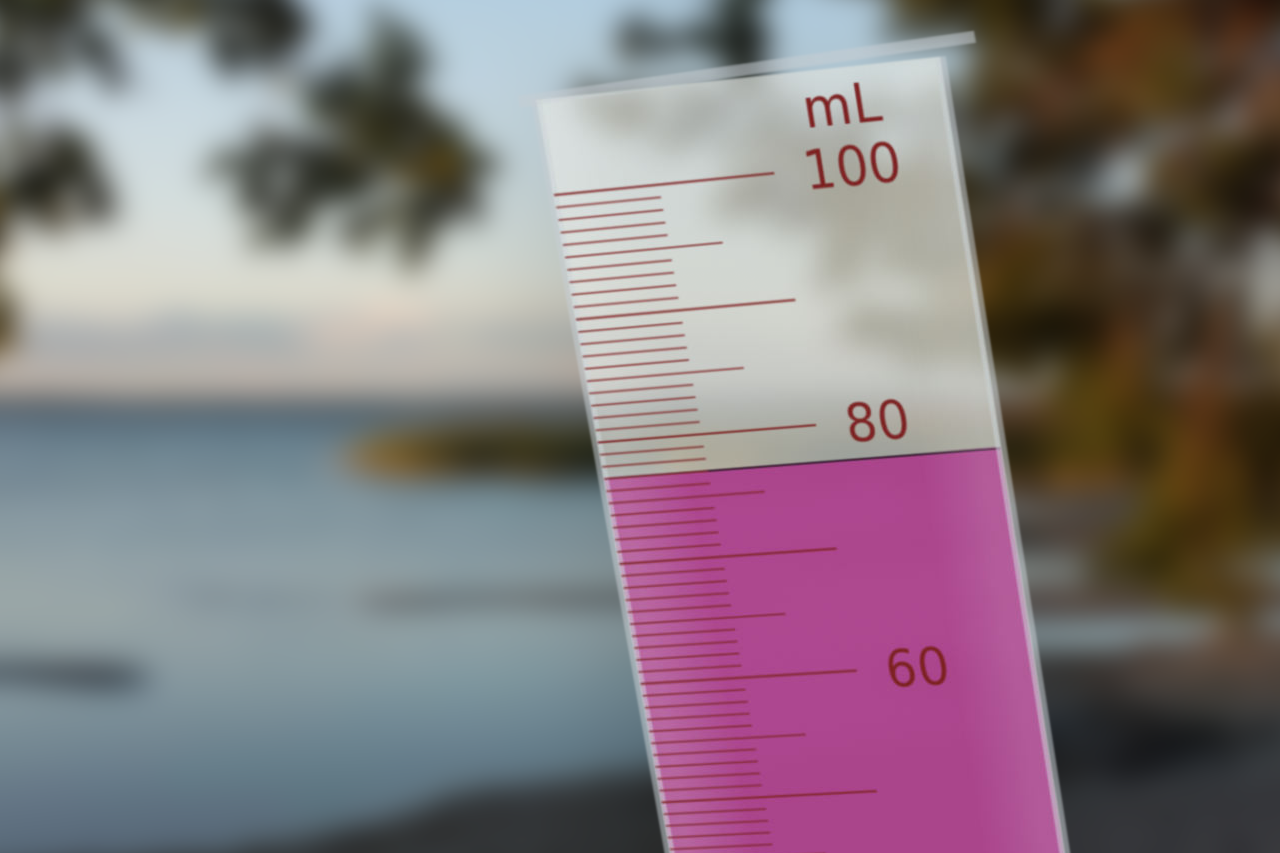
mL 77
